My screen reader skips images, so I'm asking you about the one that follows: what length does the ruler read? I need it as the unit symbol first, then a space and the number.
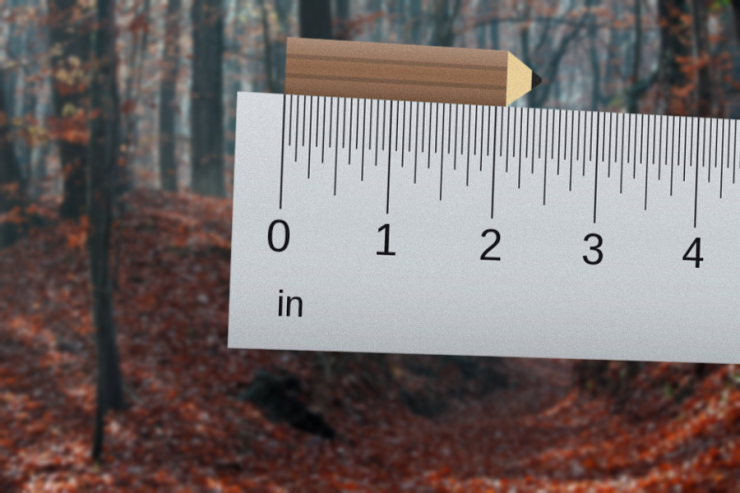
in 2.4375
